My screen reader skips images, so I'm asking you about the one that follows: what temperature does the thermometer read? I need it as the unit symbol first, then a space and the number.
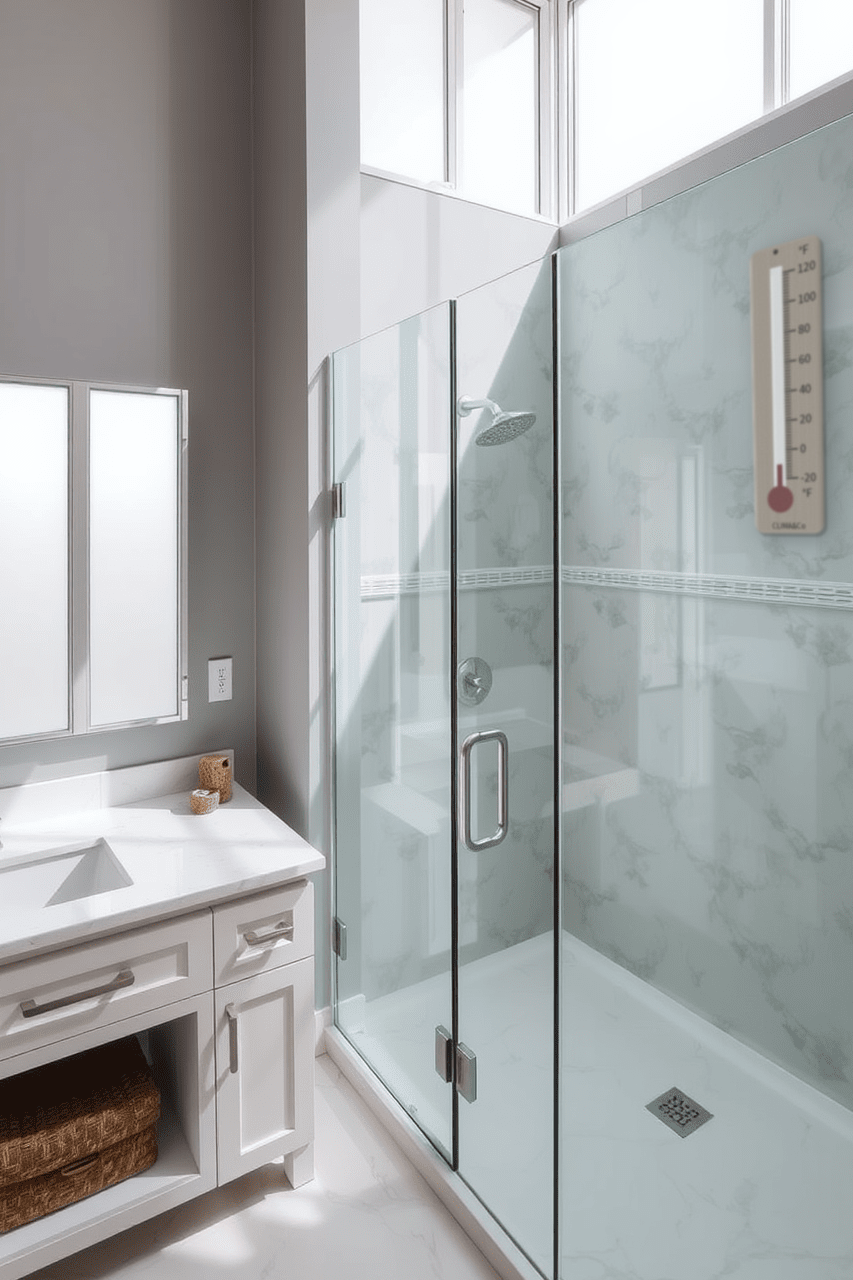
°F -10
